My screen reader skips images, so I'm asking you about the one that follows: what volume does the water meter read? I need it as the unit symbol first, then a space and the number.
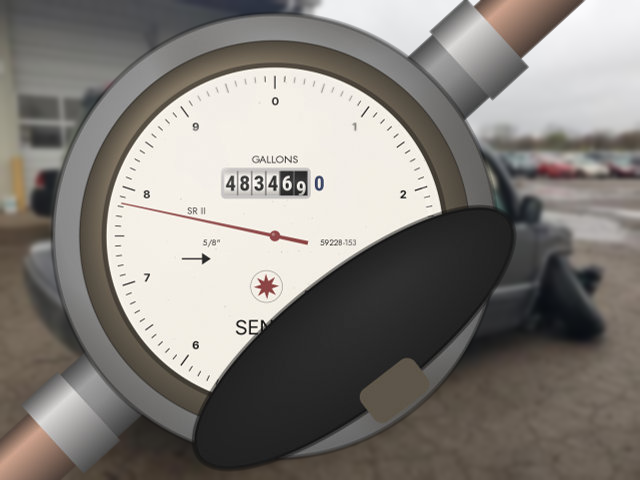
gal 4834687.8
